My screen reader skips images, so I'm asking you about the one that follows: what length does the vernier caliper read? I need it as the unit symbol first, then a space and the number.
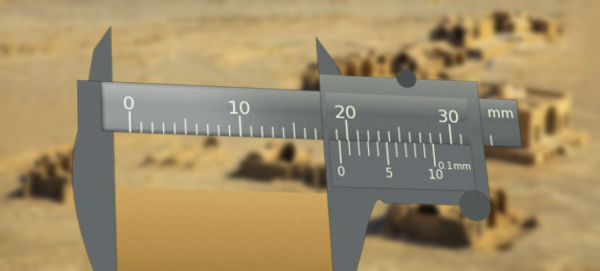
mm 19.2
